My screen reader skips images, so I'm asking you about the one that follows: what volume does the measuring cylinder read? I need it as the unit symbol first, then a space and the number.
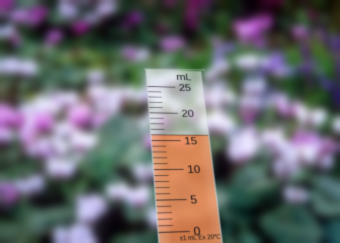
mL 16
